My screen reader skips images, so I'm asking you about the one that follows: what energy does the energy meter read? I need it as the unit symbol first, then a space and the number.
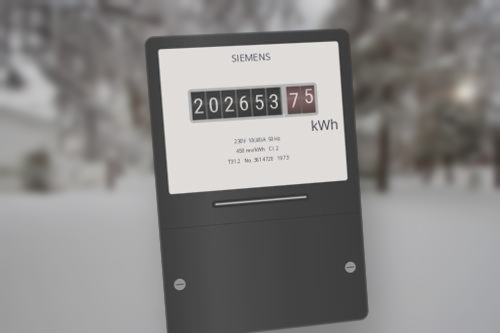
kWh 202653.75
